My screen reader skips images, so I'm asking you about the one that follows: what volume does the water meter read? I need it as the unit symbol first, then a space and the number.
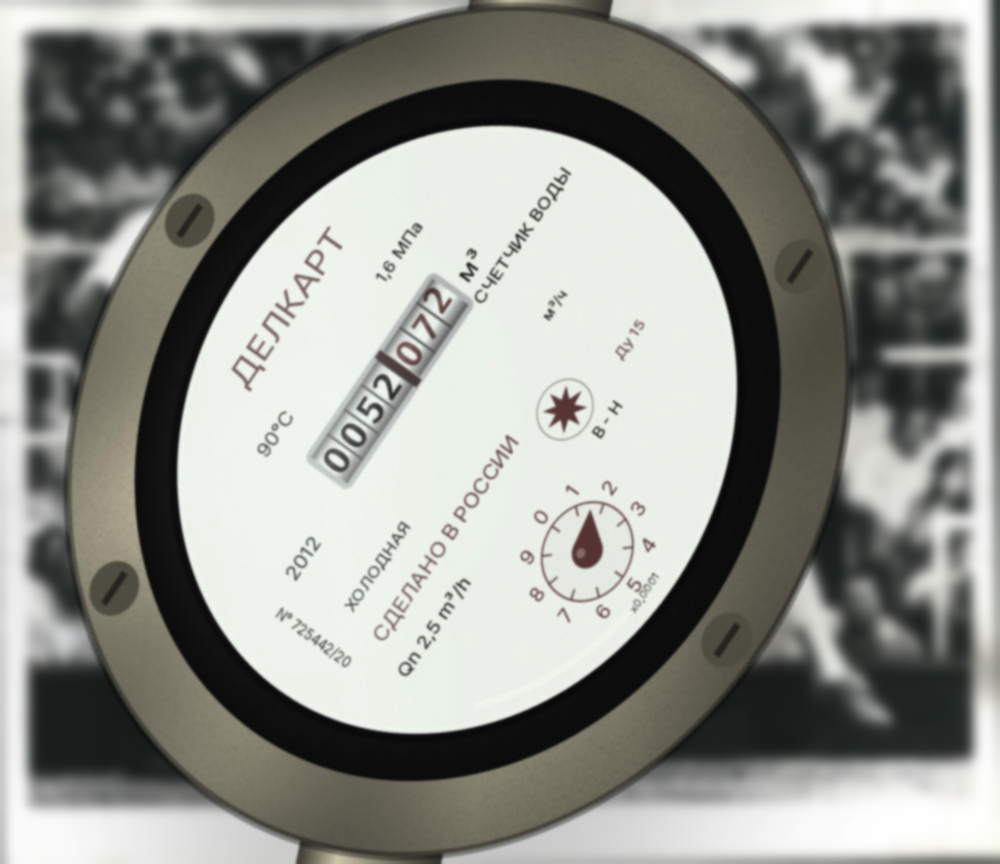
m³ 52.0721
